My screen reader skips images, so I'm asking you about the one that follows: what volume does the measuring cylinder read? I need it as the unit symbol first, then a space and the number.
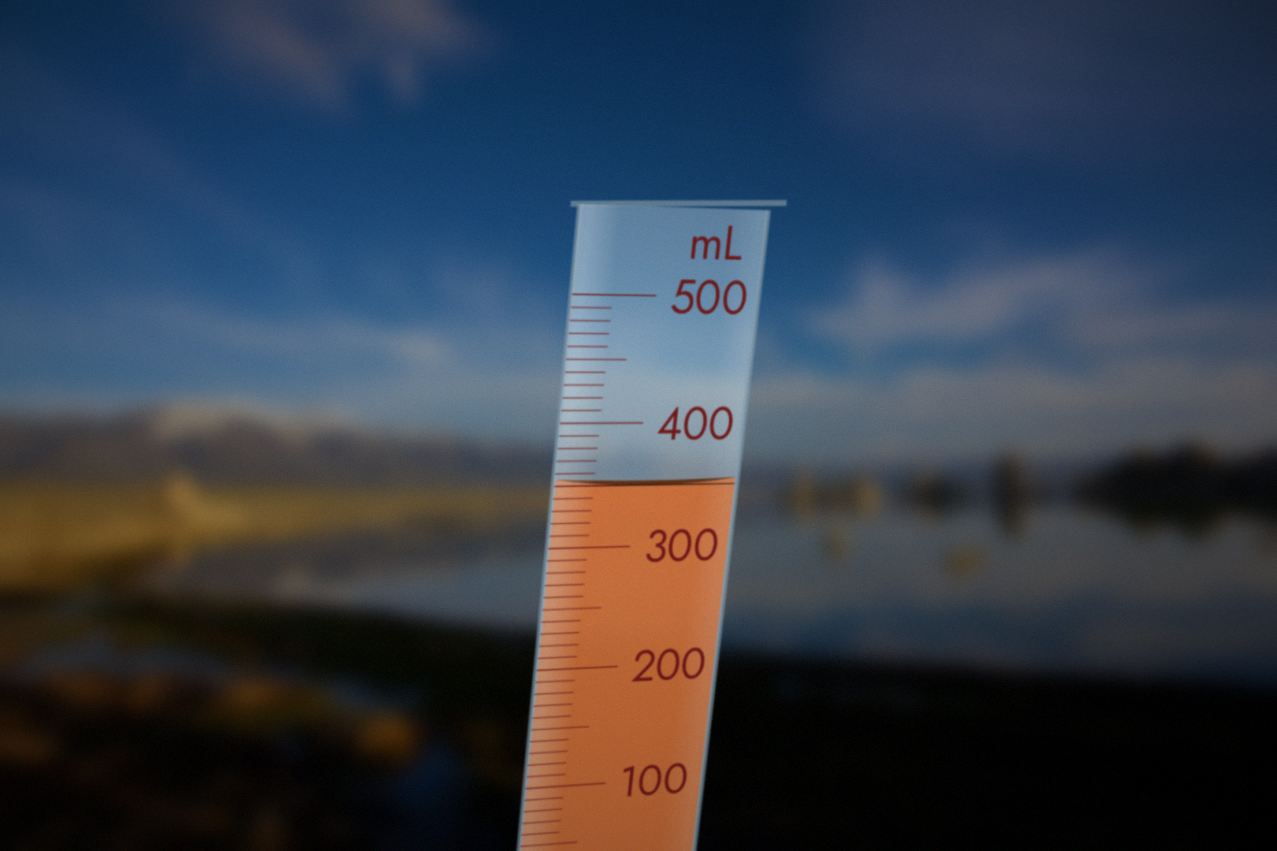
mL 350
